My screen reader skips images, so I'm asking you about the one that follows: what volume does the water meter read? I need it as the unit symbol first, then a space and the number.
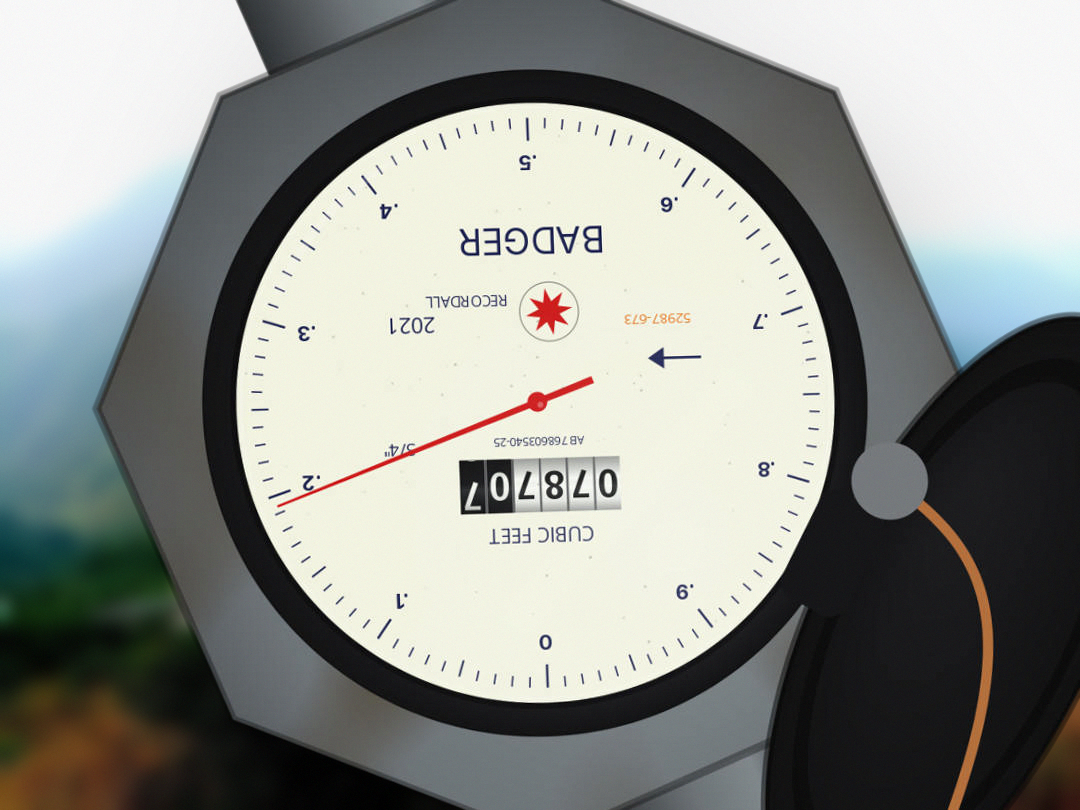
ft³ 78707.19
